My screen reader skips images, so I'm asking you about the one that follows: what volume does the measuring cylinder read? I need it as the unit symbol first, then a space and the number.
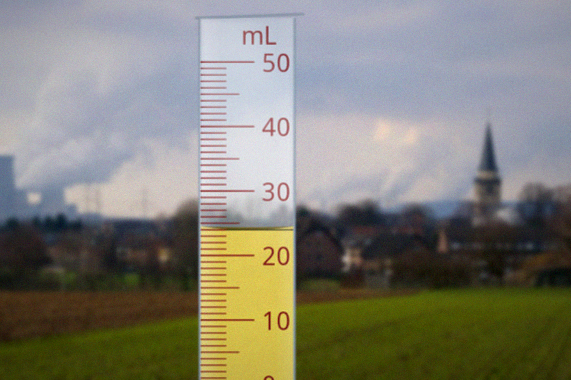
mL 24
